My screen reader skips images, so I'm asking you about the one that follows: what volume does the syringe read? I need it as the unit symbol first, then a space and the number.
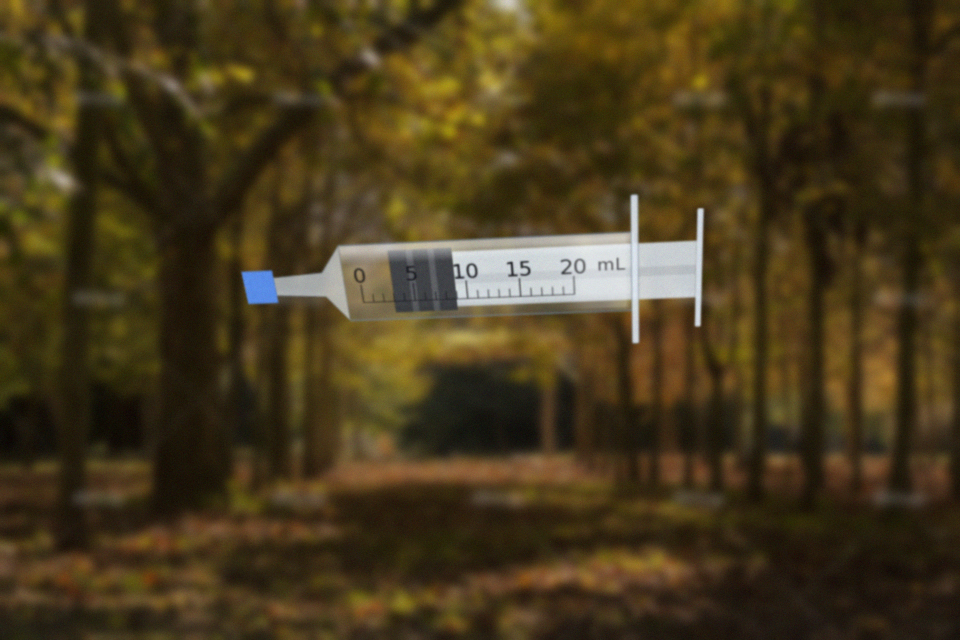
mL 3
